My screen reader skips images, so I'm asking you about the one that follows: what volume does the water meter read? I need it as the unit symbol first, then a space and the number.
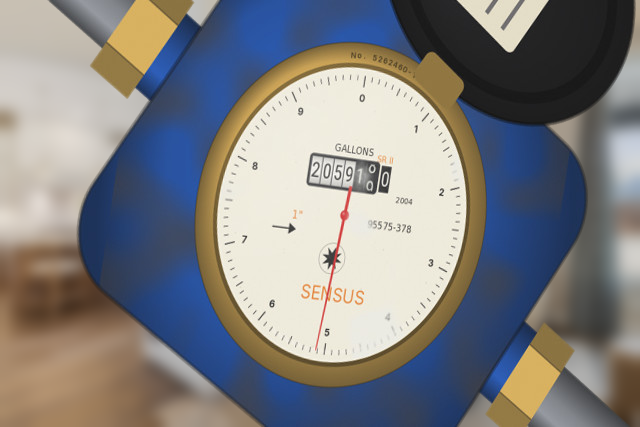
gal 2059185.1
